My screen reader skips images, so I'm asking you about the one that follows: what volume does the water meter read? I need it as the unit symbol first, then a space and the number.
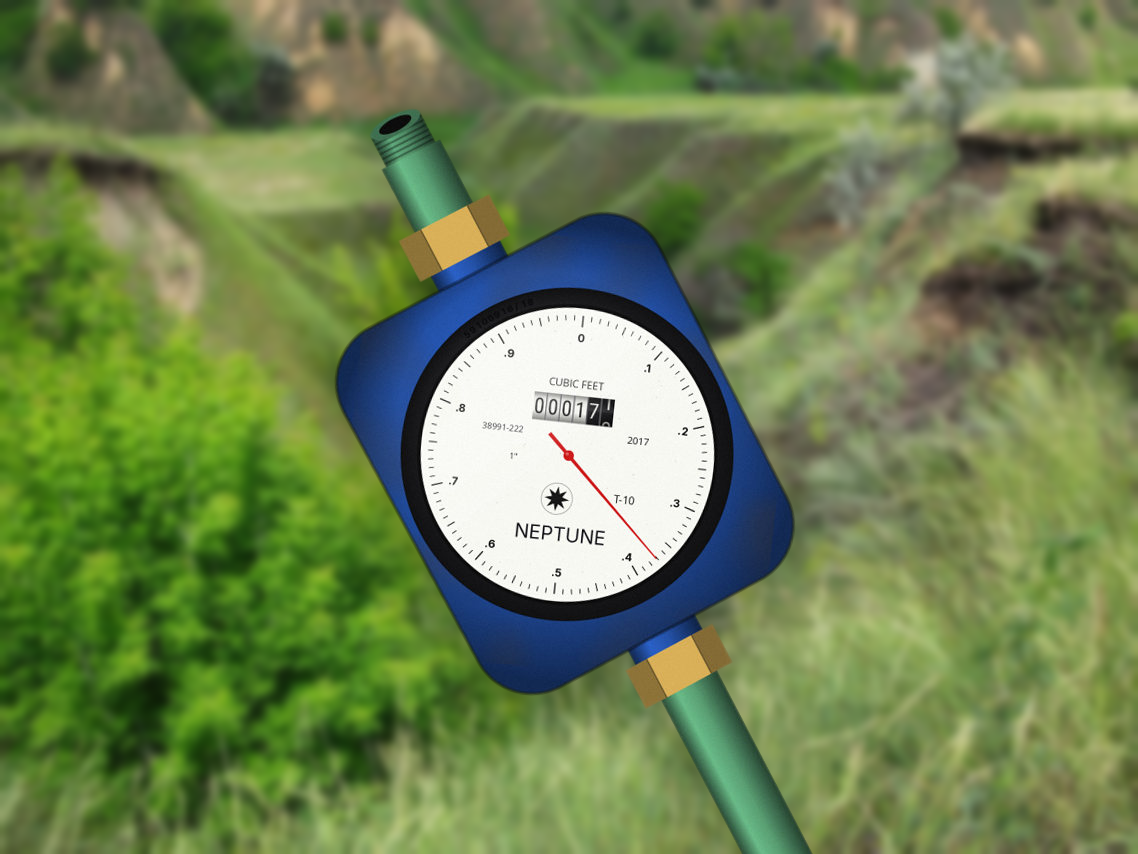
ft³ 171.37
